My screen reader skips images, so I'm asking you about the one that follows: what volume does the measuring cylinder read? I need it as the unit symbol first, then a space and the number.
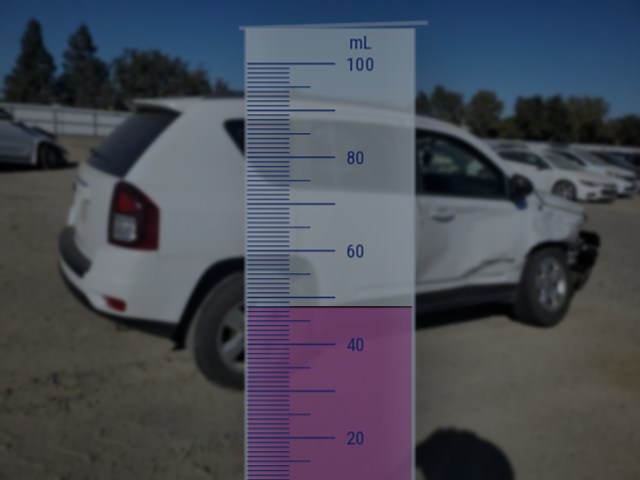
mL 48
